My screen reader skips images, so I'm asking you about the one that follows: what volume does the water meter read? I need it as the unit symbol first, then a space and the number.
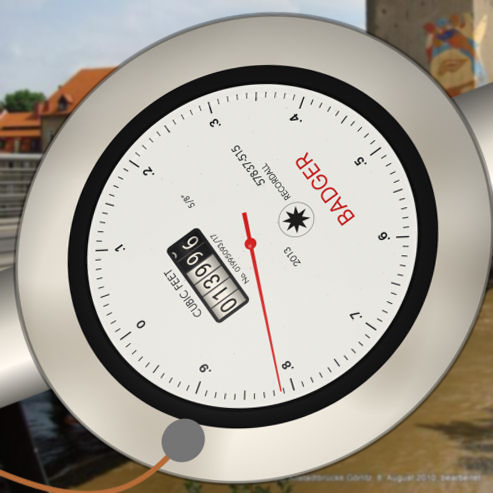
ft³ 13995.81
